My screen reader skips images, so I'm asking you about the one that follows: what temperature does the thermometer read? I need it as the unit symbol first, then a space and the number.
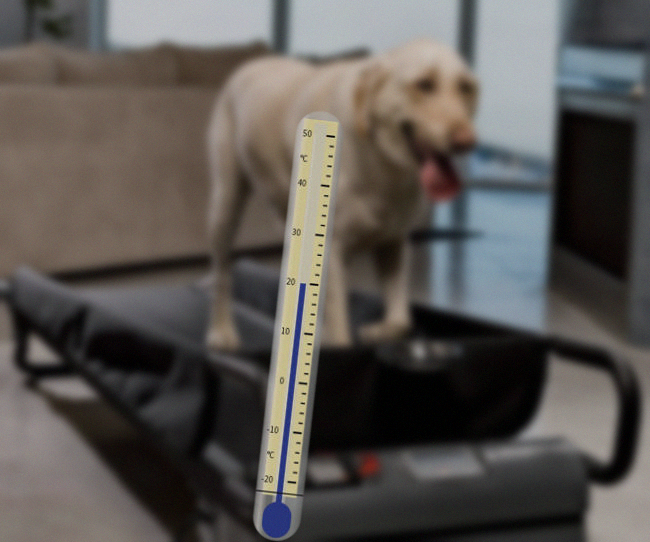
°C 20
